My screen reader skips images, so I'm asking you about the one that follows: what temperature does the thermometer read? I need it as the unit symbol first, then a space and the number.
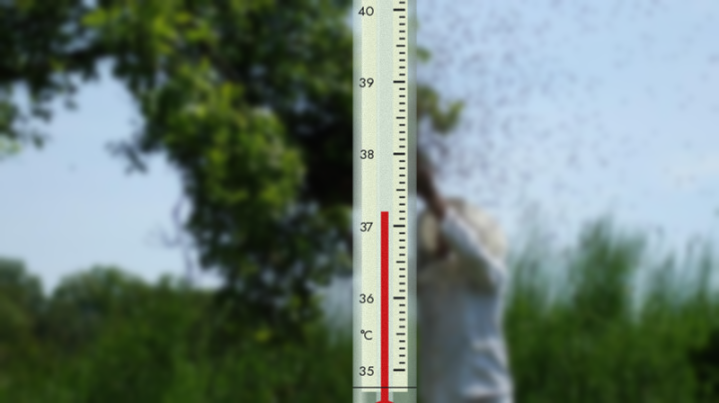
°C 37.2
